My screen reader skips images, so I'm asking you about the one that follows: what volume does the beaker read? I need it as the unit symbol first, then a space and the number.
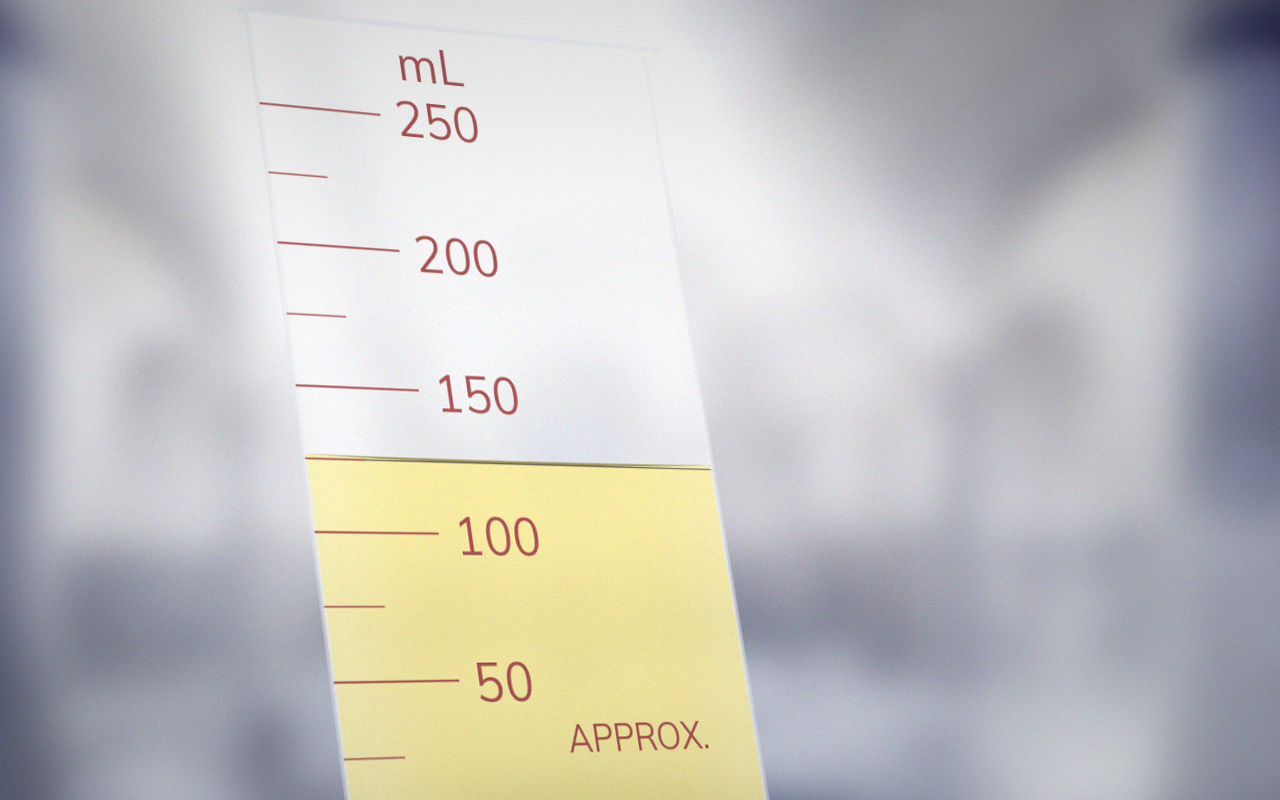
mL 125
